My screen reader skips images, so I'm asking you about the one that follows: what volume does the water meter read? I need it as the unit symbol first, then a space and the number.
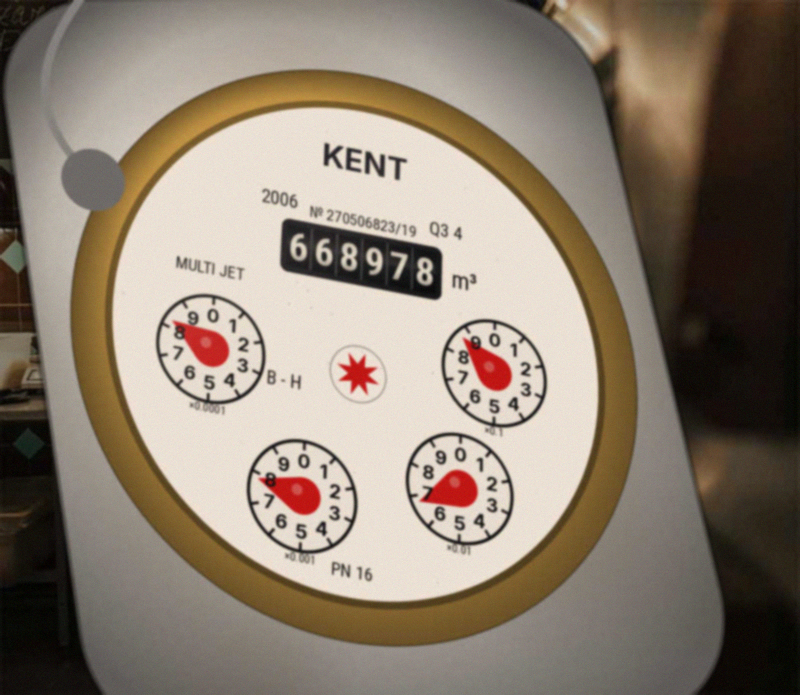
m³ 668978.8678
